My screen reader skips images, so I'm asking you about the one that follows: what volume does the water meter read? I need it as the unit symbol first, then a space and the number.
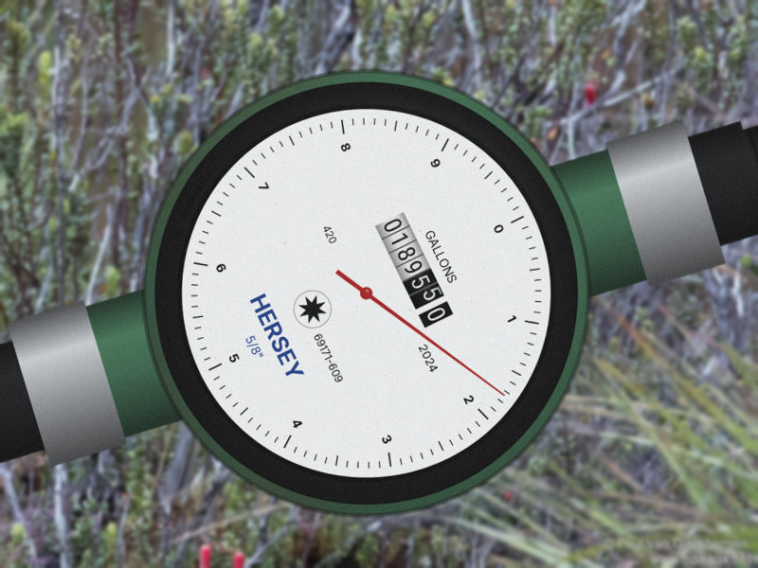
gal 189551.7
